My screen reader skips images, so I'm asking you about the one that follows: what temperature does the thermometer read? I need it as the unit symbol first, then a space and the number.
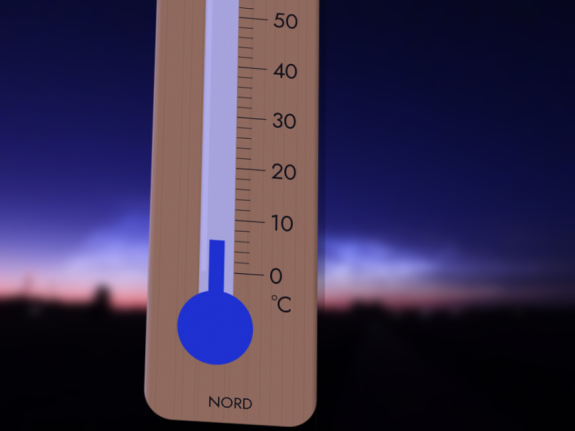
°C 6
